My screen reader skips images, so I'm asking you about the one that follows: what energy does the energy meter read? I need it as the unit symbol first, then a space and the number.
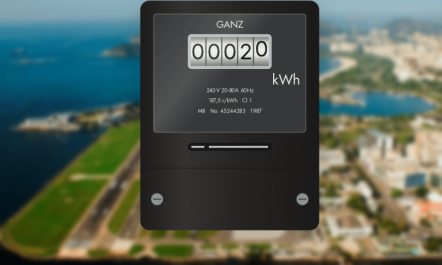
kWh 20
